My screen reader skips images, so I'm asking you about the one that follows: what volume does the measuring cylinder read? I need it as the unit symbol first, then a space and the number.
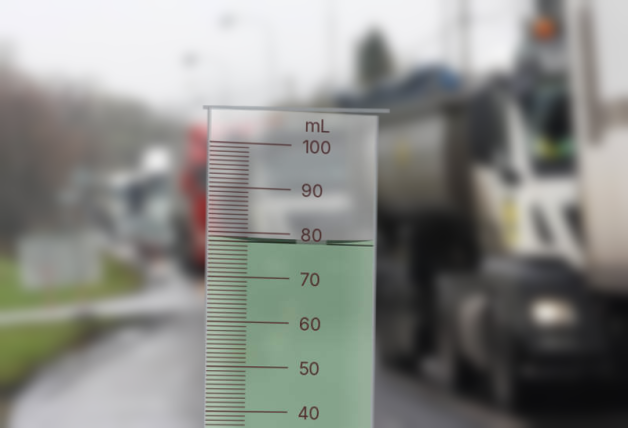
mL 78
